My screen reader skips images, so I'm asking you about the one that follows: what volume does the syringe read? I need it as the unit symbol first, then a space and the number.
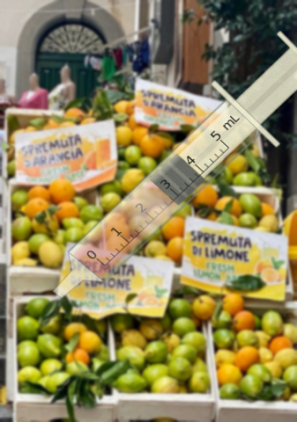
mL 2.8
